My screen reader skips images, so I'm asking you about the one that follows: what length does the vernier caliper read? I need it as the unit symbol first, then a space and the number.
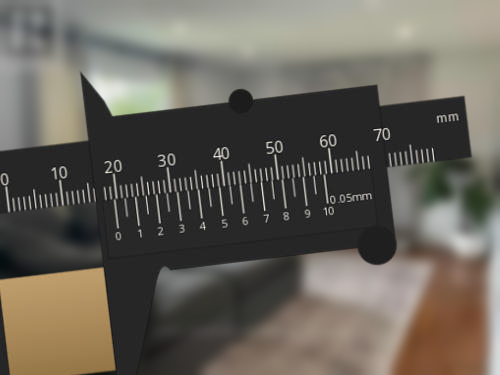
mm 19.6
